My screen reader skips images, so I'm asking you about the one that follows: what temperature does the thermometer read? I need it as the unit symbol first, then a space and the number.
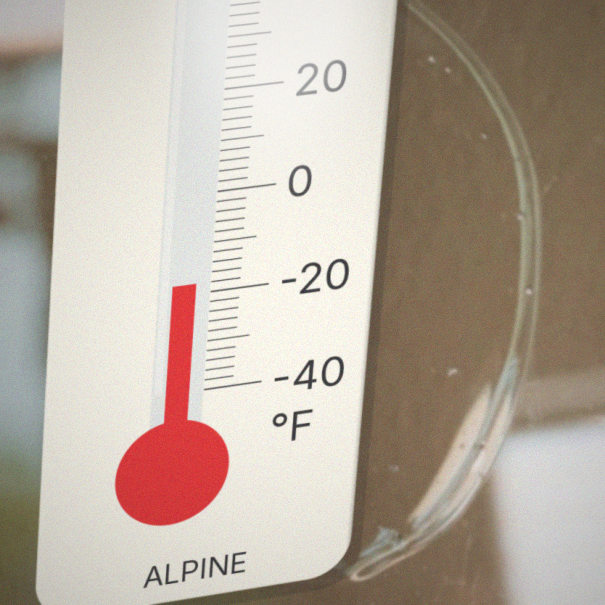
°F -18
